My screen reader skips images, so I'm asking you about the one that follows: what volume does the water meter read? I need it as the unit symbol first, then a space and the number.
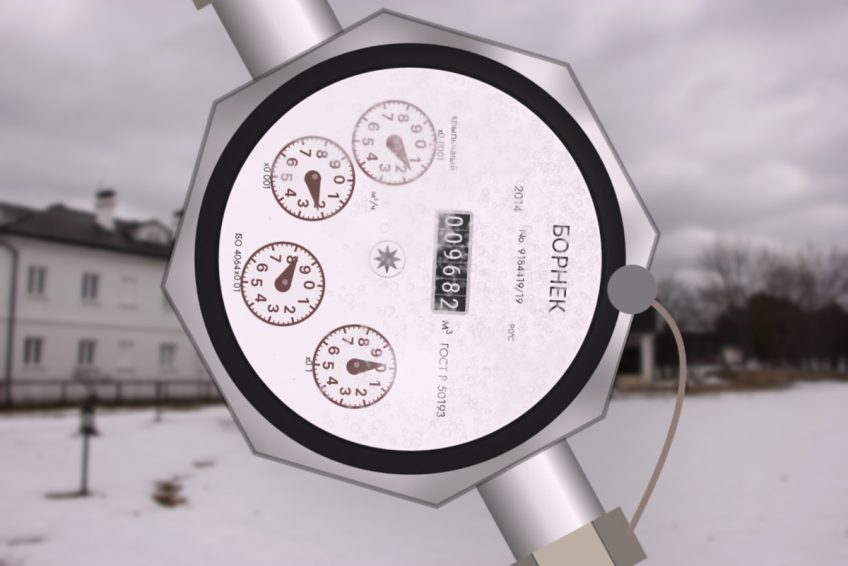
m³ 9681.9821
